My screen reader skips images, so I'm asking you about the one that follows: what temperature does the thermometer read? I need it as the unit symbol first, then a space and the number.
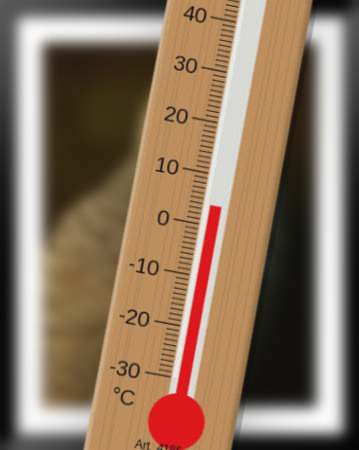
°C 4
